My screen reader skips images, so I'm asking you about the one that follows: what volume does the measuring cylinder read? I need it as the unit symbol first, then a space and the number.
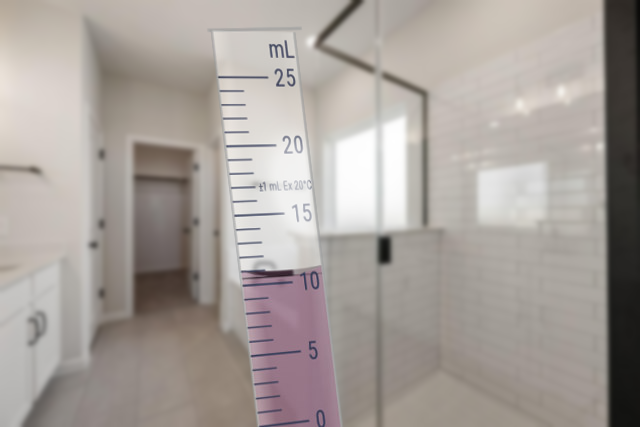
mL 10.5
